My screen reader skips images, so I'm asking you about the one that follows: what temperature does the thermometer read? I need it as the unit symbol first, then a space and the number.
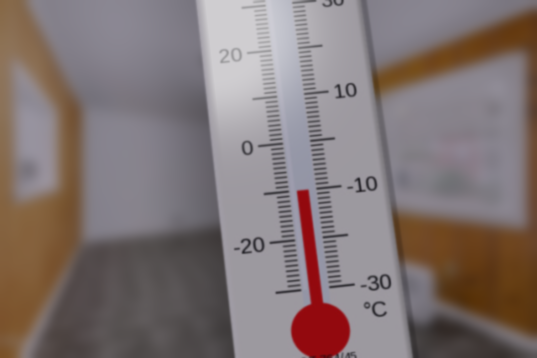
°C -10
